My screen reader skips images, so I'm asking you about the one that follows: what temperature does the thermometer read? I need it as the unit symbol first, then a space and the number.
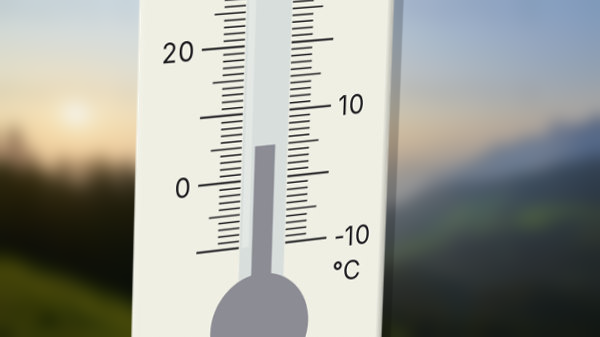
°C 5
